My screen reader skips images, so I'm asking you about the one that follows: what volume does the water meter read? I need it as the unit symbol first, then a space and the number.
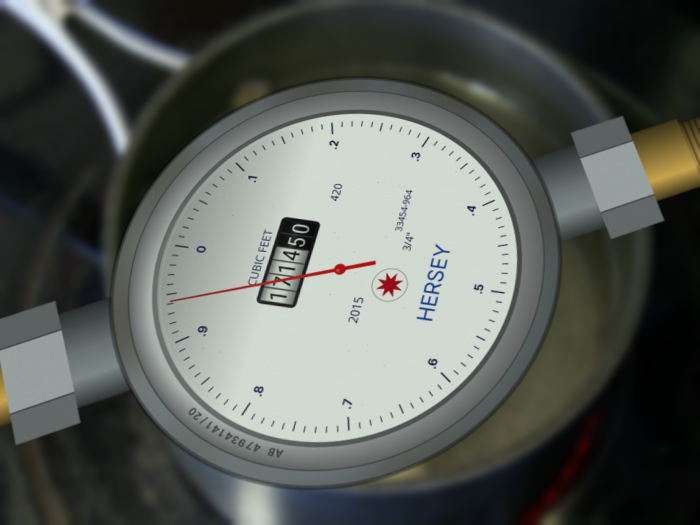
ft³ 171449.94
